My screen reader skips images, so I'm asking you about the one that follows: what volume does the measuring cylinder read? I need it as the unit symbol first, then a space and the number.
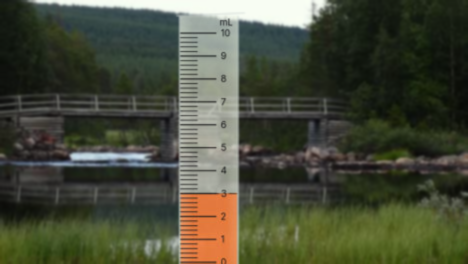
mL 3
